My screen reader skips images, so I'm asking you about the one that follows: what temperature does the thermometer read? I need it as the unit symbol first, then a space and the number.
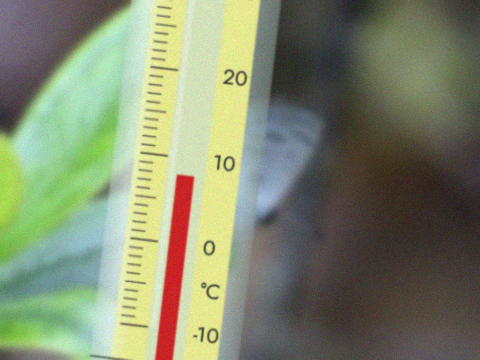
°C 8
